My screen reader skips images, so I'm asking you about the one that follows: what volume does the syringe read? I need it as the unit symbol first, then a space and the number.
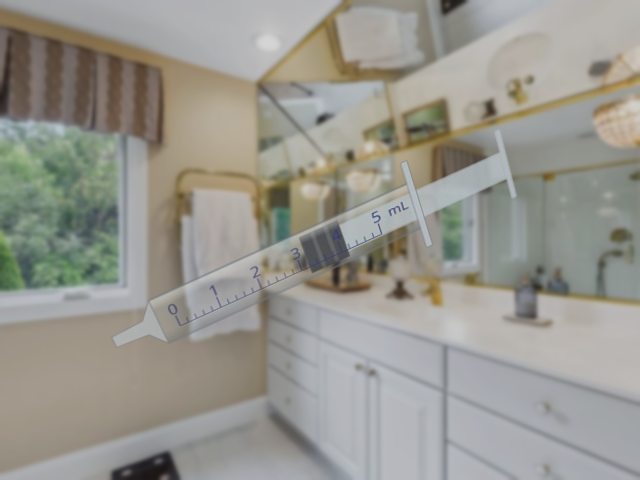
mL 3.2
